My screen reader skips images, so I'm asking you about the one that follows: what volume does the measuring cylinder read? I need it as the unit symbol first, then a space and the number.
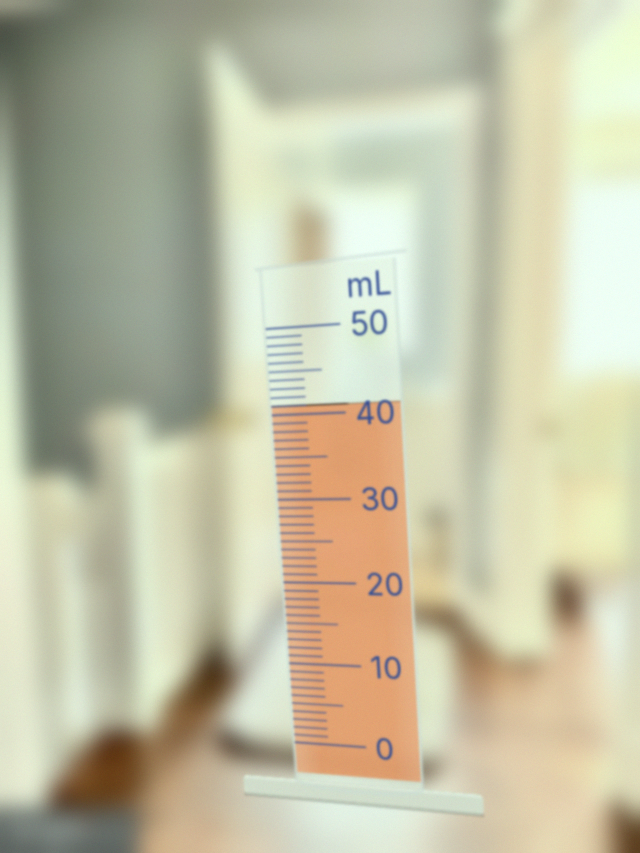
mL 41
